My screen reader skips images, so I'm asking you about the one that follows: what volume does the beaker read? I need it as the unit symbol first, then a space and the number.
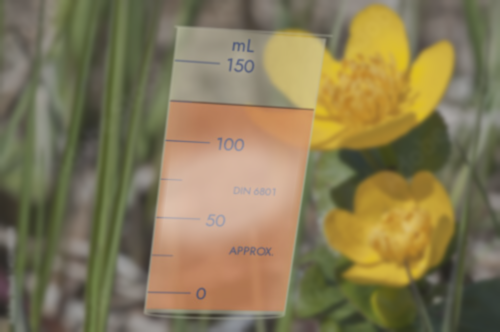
mL 125
